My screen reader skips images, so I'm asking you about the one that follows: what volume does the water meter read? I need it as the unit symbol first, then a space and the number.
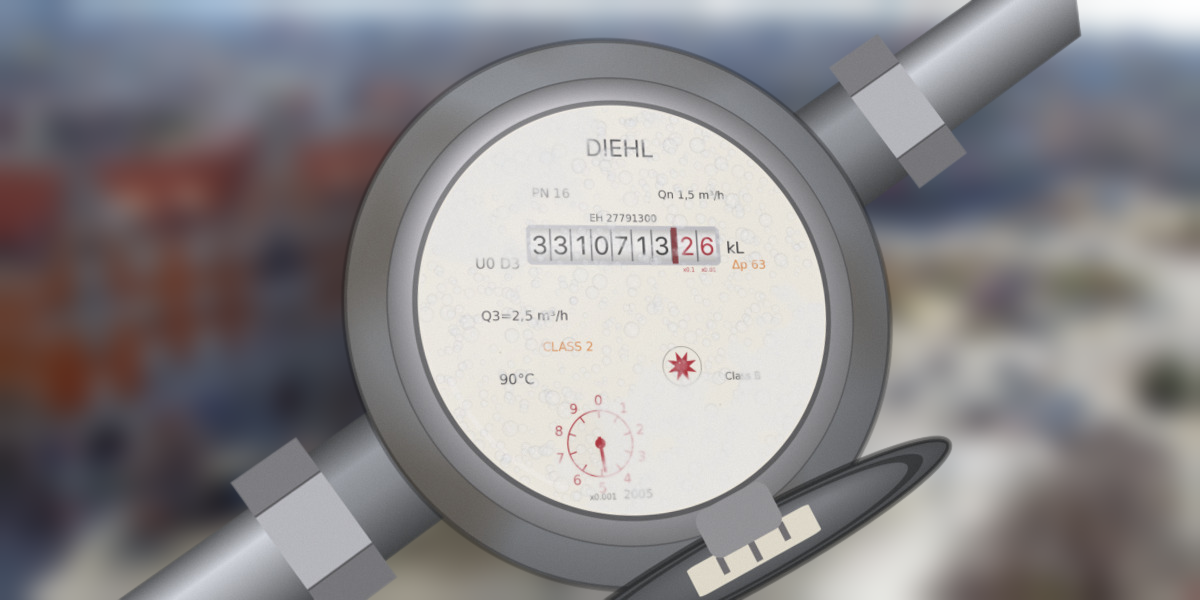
kL 3310713.264
